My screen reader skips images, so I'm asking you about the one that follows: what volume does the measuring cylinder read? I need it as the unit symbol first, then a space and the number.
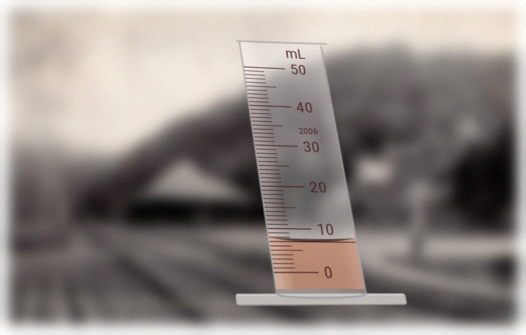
mL 7
